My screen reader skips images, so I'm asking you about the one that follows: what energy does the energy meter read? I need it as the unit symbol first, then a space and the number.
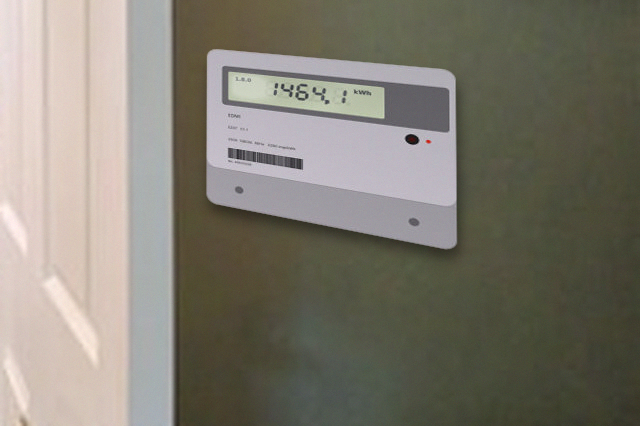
kWh 1464.1
